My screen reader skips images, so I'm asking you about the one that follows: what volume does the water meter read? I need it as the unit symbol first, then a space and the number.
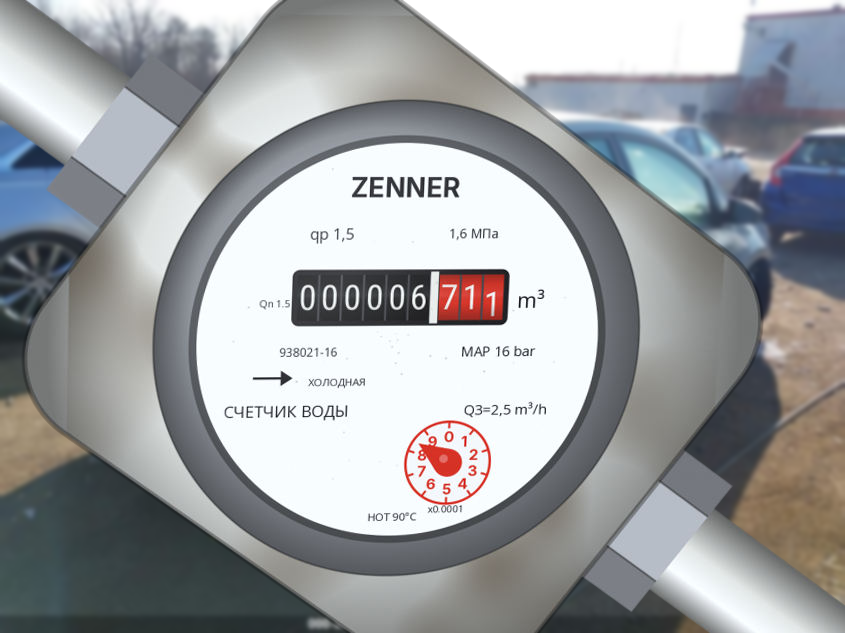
m³ 6.7108
